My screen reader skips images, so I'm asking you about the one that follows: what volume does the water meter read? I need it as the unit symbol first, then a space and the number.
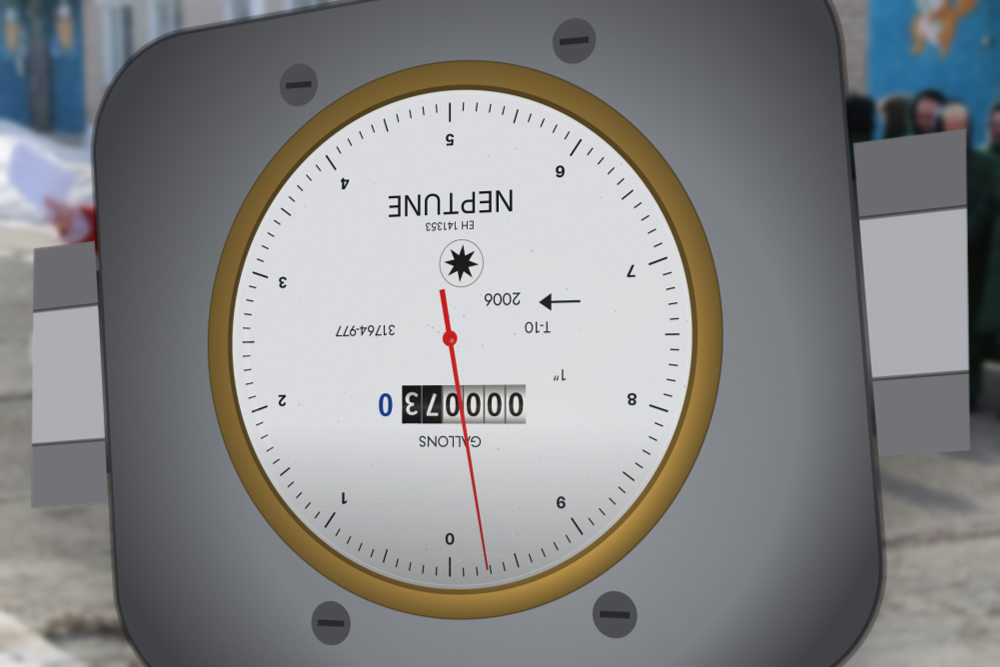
gal 729.7
